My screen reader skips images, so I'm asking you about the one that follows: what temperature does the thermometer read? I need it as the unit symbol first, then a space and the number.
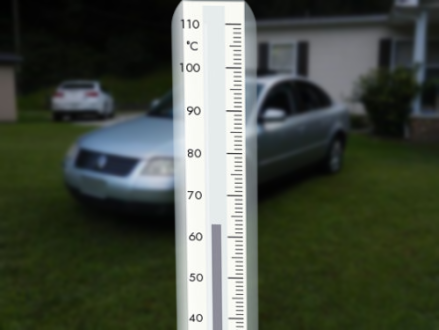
°C 63
